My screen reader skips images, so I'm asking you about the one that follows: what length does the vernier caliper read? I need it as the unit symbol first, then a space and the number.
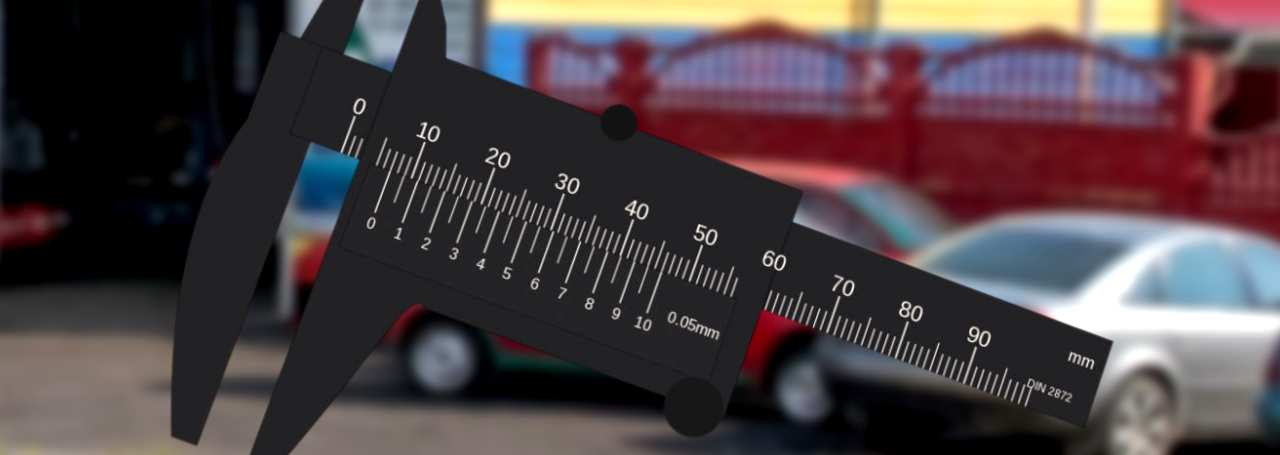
mm 7.0
